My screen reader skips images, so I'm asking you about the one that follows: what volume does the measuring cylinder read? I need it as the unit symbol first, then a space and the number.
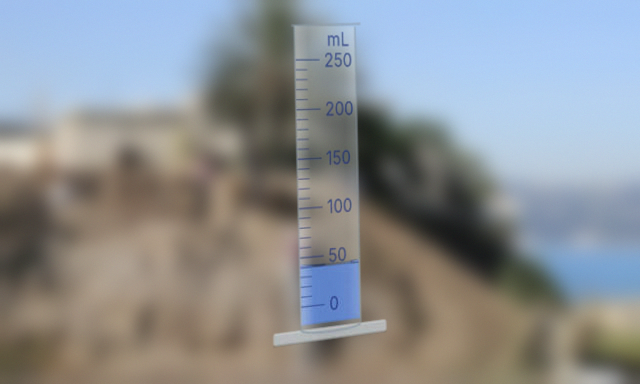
mL 40
